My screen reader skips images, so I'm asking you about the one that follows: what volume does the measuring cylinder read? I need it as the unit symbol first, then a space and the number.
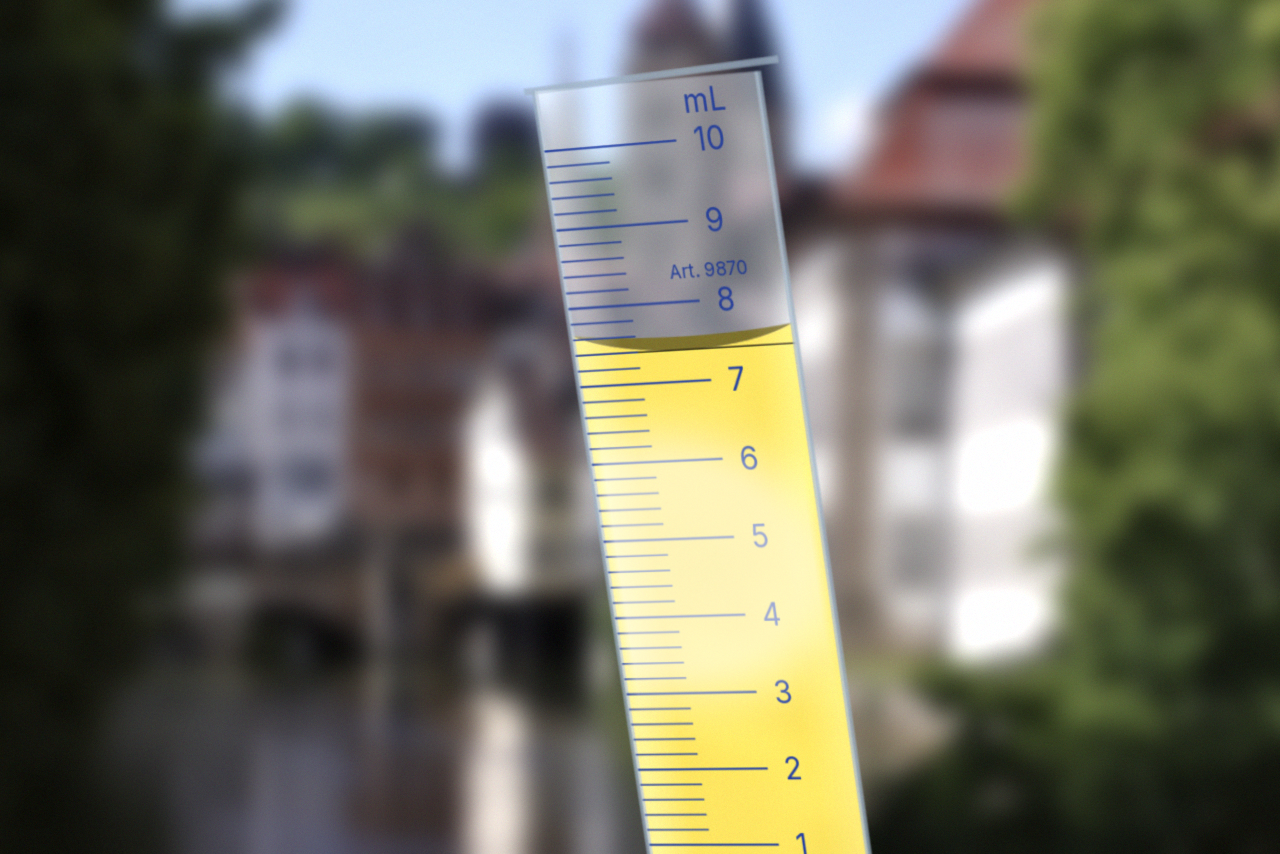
mL 7.4
